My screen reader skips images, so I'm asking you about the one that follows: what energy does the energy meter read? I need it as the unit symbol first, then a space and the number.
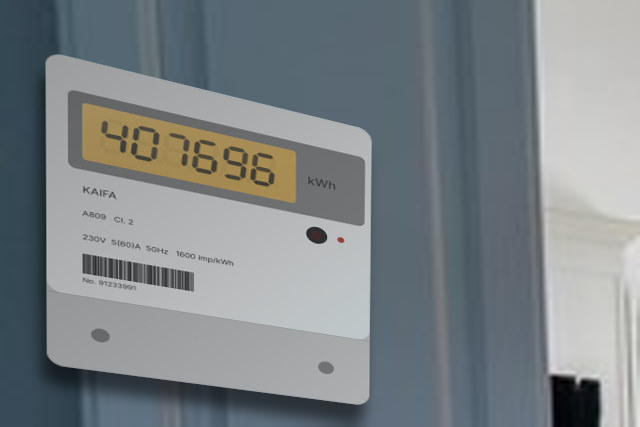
kWh 407696
